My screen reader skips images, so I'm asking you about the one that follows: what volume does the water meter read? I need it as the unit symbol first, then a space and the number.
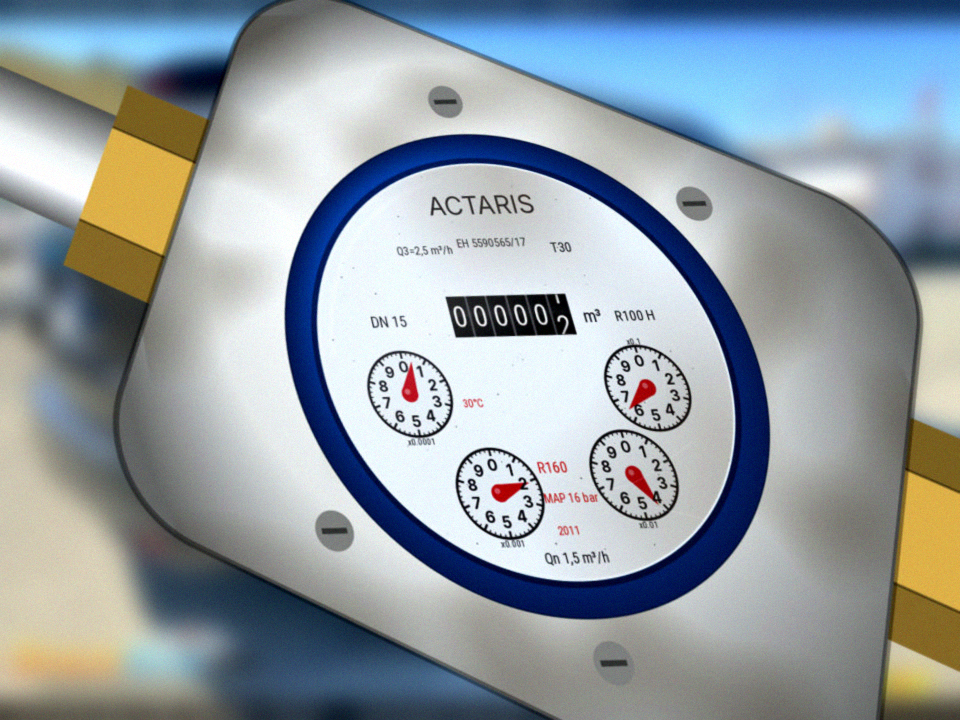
m³ 1.6420
